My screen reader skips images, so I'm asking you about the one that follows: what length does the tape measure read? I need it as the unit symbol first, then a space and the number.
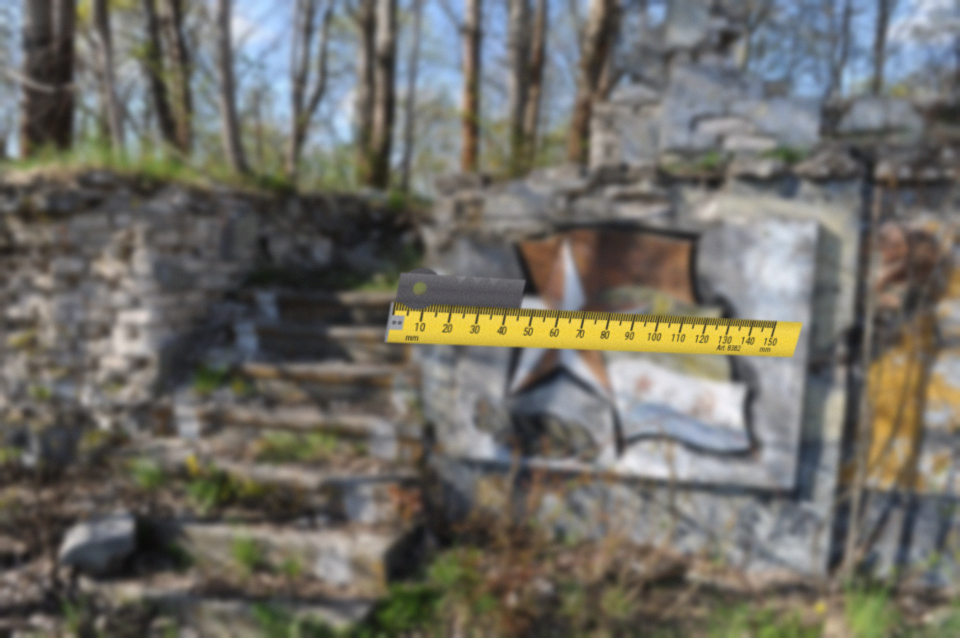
mm 45
